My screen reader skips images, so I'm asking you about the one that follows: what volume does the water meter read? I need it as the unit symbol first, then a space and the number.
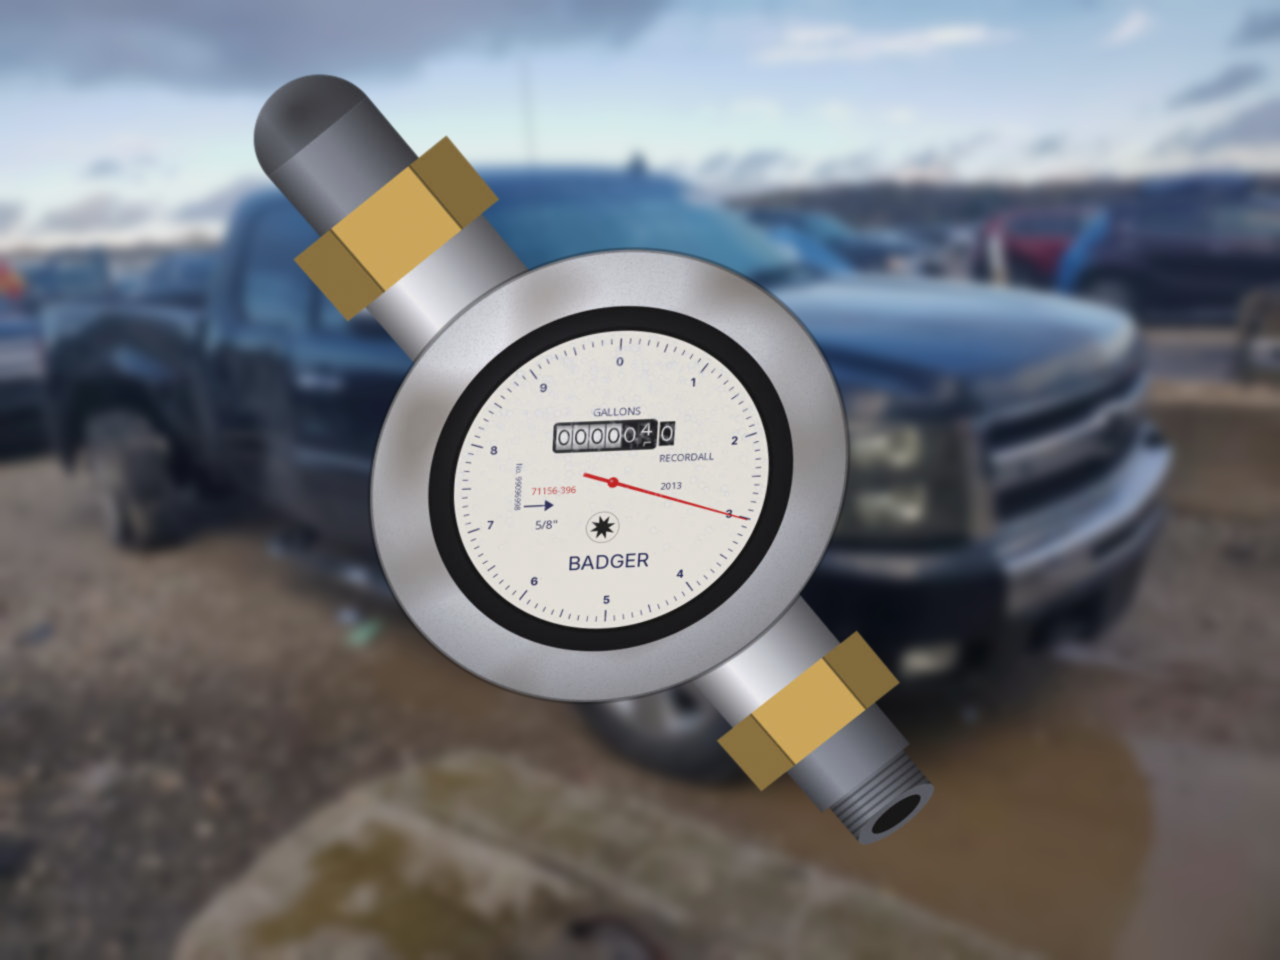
gal 43.0
